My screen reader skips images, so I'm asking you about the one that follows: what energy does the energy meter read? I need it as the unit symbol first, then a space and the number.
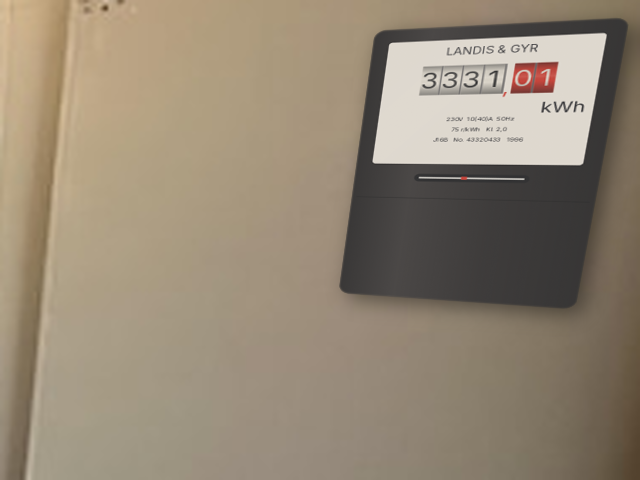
kWh 3331.01
